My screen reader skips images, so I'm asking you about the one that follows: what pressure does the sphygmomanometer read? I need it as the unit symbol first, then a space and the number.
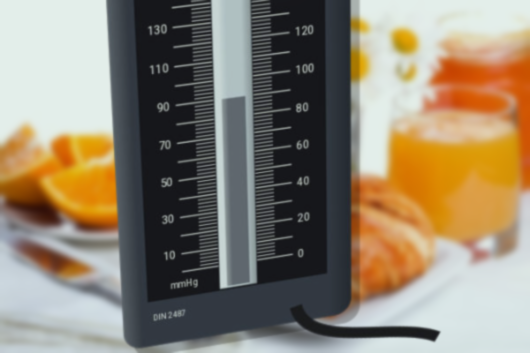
mmHg 90
